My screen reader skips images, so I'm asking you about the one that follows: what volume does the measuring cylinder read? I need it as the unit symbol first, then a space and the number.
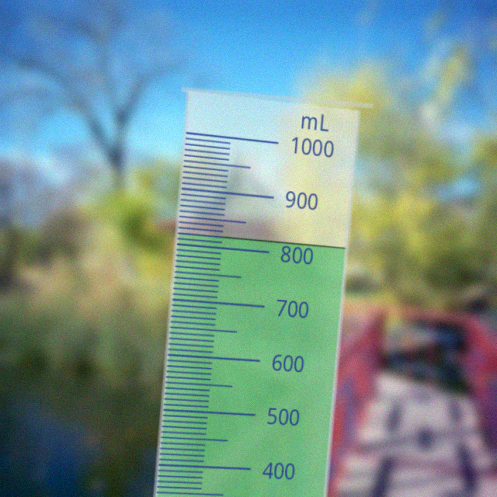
mL 820
